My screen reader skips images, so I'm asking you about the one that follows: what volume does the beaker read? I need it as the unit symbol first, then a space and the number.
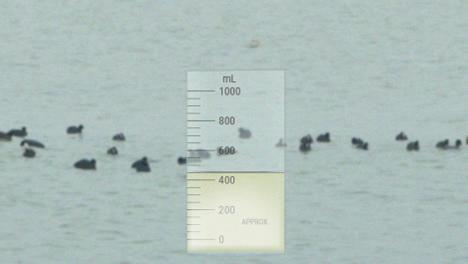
mL 450
